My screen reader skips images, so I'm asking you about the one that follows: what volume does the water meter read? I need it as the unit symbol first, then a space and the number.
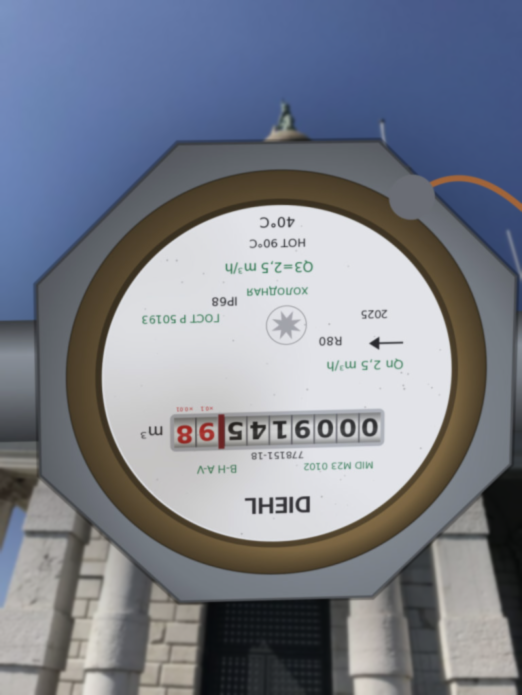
m³ 9145.98
